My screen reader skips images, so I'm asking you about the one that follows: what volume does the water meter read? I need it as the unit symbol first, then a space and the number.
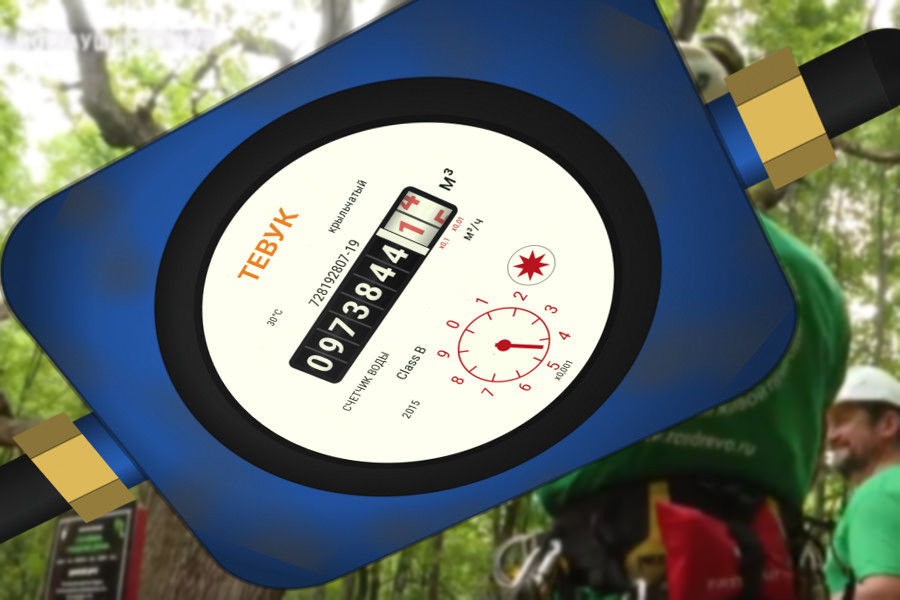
m³ 973844.144
